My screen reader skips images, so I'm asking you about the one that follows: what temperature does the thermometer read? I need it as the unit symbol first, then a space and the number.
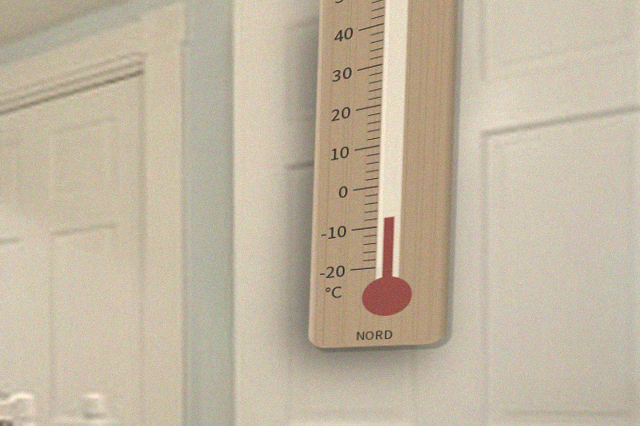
°C -8
